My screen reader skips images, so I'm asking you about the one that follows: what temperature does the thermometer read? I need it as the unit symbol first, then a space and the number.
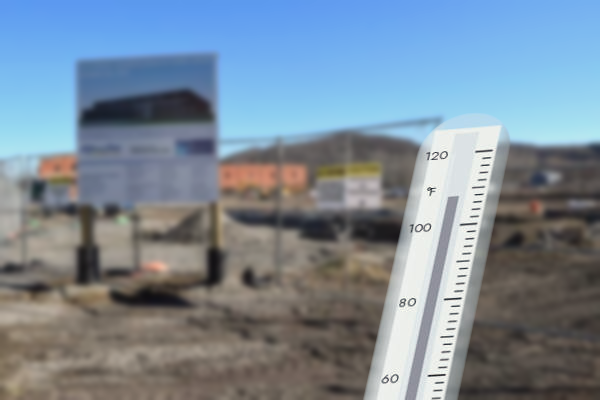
°F 108
